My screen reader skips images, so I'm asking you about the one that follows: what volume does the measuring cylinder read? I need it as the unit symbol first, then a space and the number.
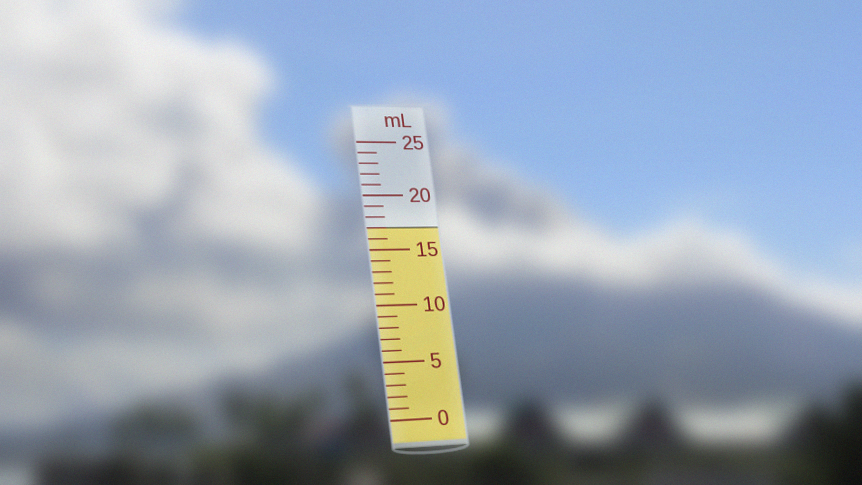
mL 17
